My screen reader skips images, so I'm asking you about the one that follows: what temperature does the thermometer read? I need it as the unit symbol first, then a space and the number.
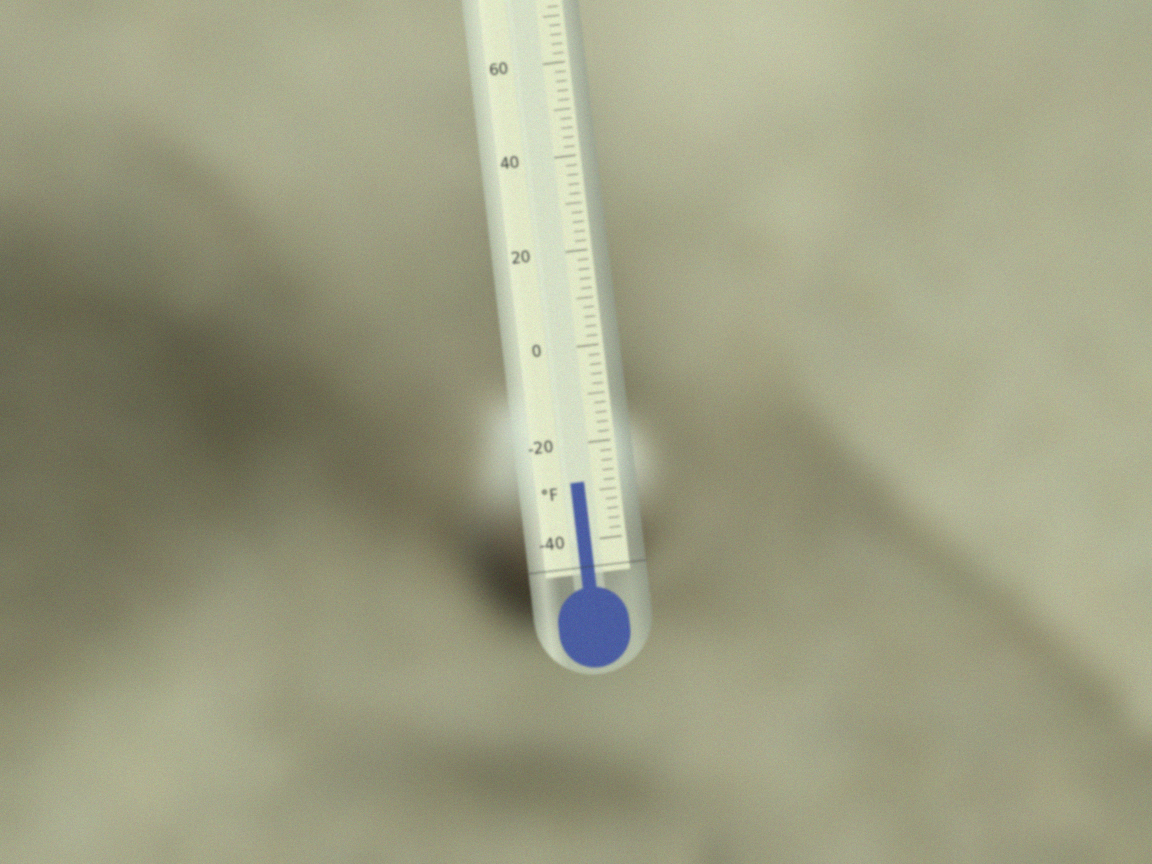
°F -28
